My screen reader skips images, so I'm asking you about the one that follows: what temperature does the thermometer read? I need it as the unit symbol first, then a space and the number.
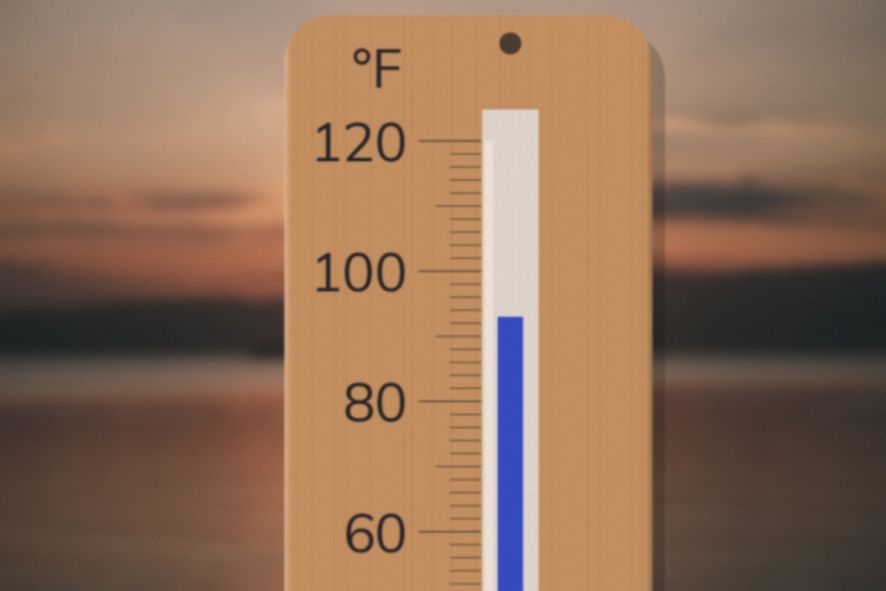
°F 93
